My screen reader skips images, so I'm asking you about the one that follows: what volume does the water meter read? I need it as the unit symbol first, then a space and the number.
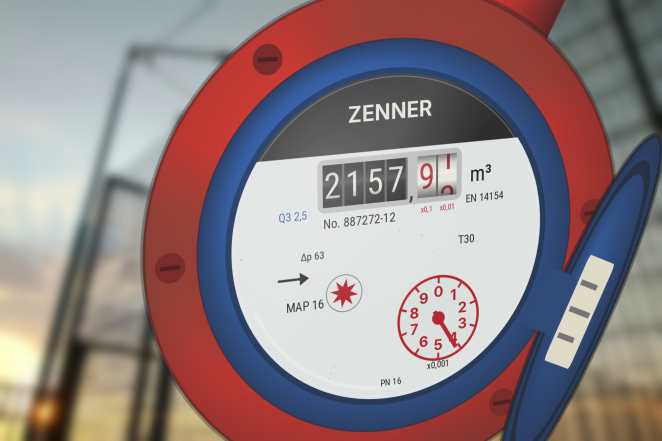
m³ 2157.914
